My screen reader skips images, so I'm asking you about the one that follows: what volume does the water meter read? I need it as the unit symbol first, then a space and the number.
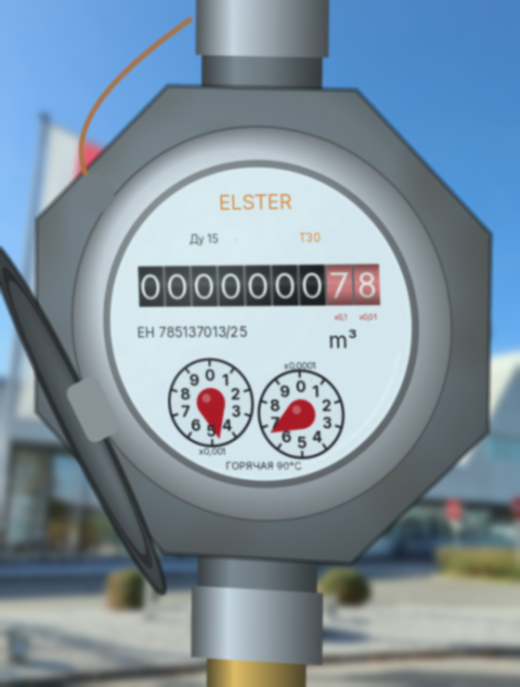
m³ 0.7846
